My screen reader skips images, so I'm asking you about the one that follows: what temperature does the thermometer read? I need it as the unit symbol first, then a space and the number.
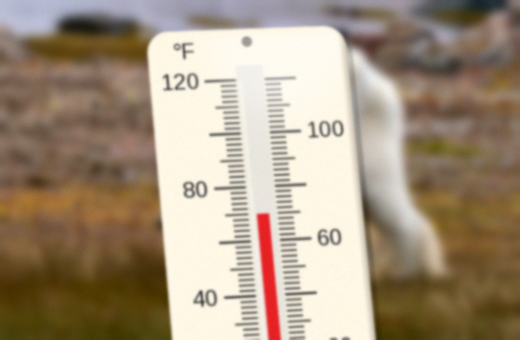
°F 70
